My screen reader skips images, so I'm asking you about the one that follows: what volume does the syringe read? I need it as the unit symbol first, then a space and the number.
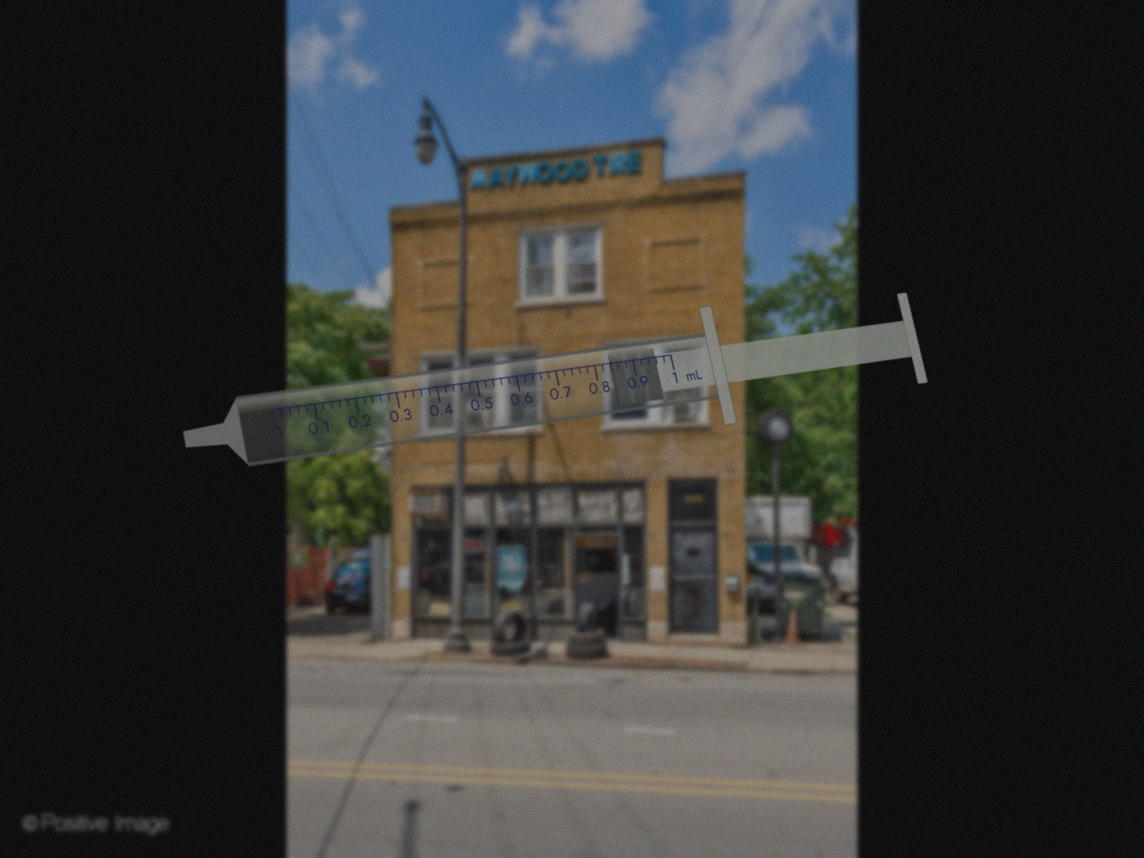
mL 0.84
